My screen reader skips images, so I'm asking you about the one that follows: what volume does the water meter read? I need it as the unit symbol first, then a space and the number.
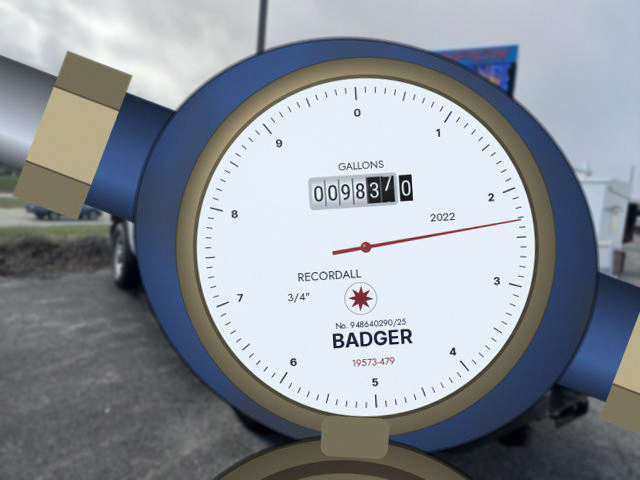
gal 98372.3
